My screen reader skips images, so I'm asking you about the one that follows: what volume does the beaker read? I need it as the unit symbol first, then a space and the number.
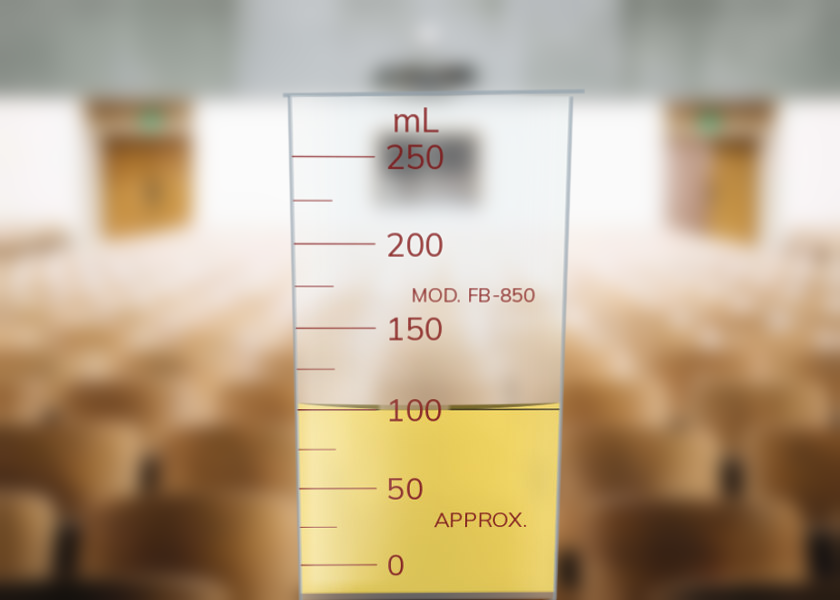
mL 100
